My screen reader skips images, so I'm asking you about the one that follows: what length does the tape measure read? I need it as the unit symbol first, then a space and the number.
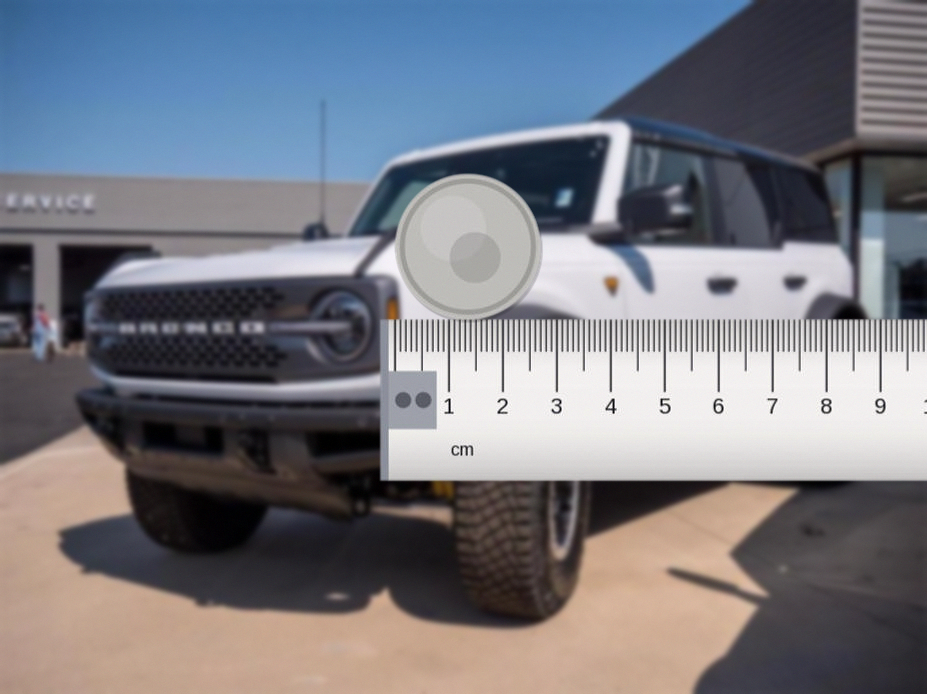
cm 2.7
